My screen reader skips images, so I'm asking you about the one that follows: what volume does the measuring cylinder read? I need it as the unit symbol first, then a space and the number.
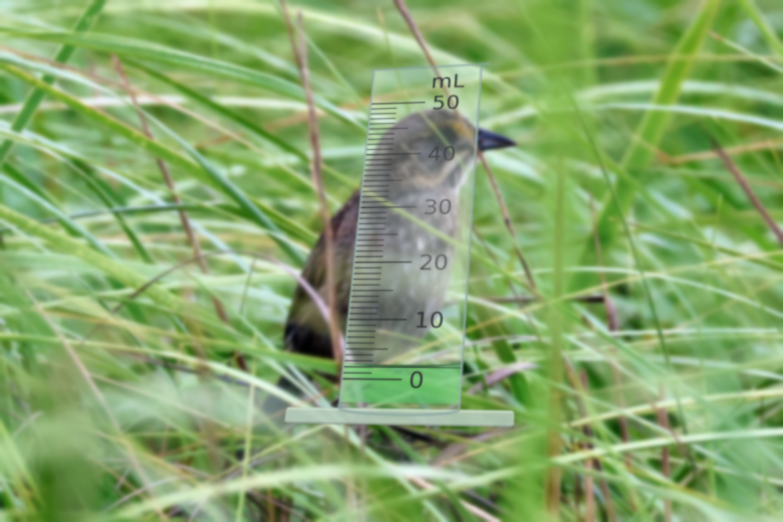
mL 2
